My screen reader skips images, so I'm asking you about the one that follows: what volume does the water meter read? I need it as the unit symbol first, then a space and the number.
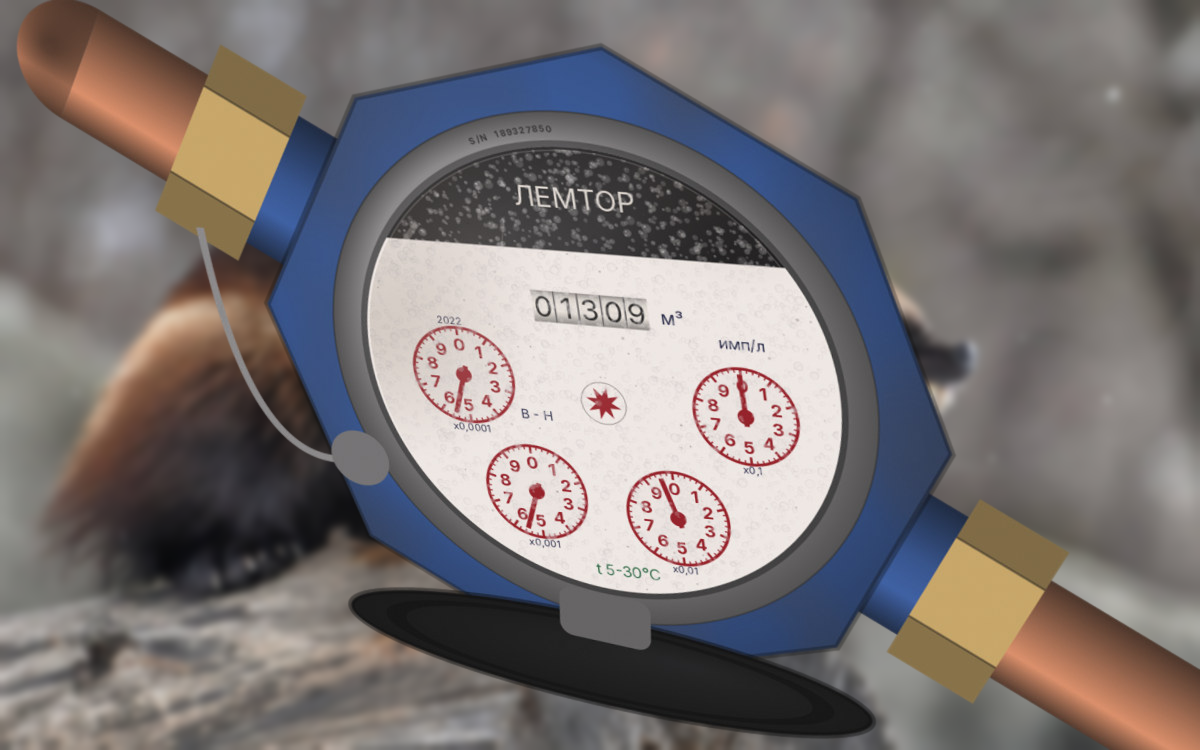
m³ 1308.9955
